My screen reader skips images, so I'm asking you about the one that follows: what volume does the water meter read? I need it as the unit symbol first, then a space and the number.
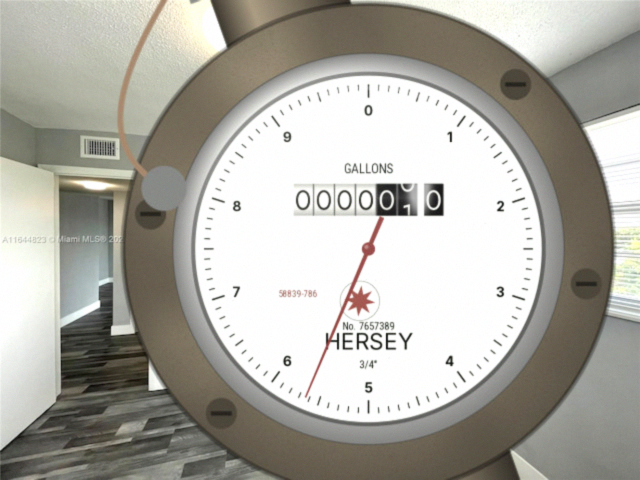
gal 5.6
